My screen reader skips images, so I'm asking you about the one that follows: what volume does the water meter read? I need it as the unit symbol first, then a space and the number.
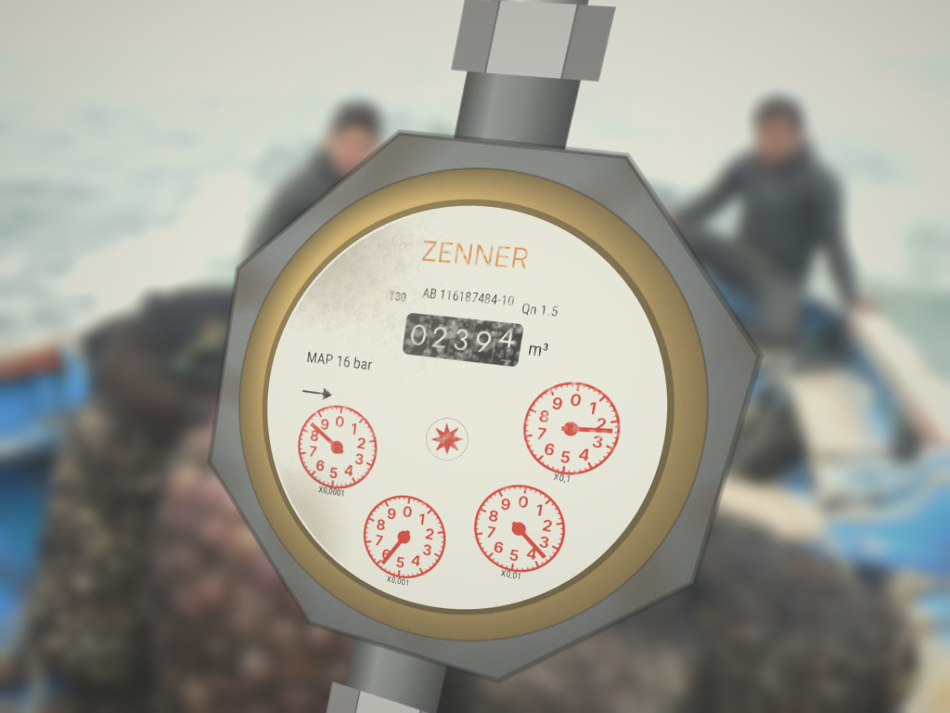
m³ 2394.2358
